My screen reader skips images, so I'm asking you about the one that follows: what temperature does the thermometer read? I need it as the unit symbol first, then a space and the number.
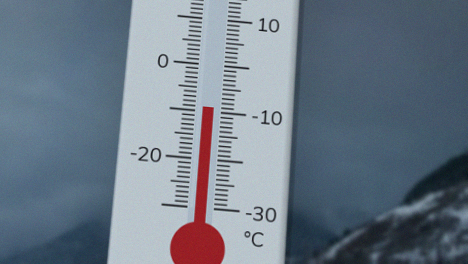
°C -9
